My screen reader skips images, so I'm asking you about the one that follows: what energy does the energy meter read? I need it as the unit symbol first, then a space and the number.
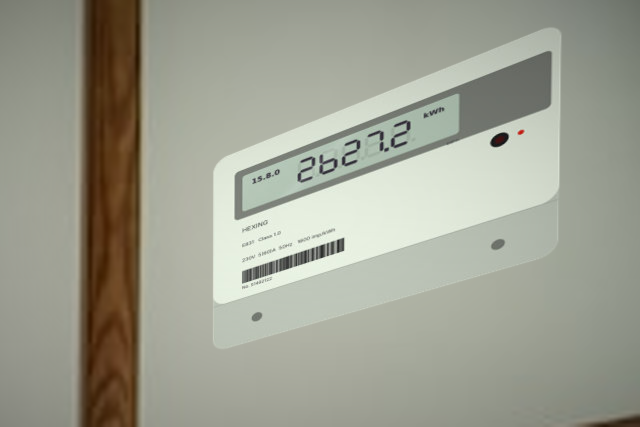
kWh 2627.2
